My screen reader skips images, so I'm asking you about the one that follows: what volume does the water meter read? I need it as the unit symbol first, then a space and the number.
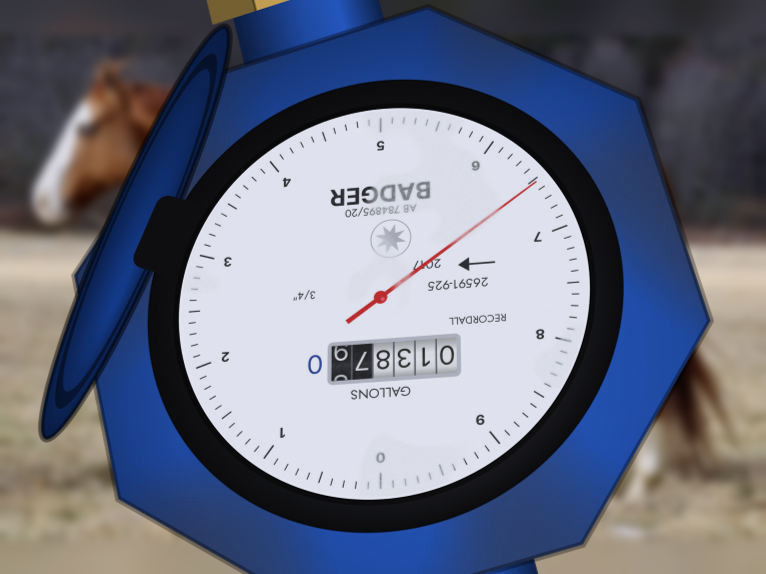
gal 138786.5
